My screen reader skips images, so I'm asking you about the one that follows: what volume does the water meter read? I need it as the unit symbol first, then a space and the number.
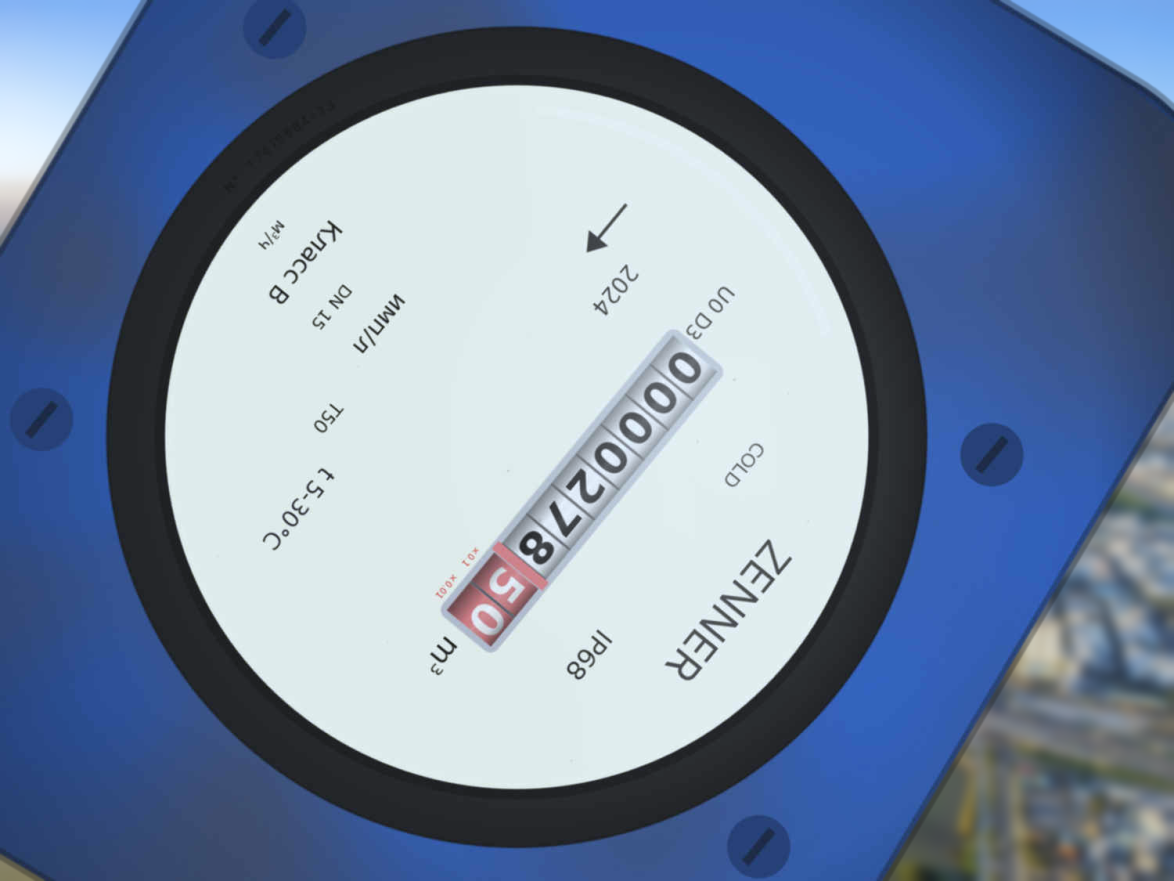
m³ 278.50
